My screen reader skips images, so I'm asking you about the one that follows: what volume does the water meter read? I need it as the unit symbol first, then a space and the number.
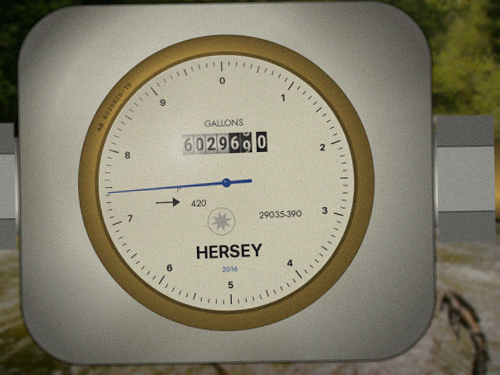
gal 6029687.4
